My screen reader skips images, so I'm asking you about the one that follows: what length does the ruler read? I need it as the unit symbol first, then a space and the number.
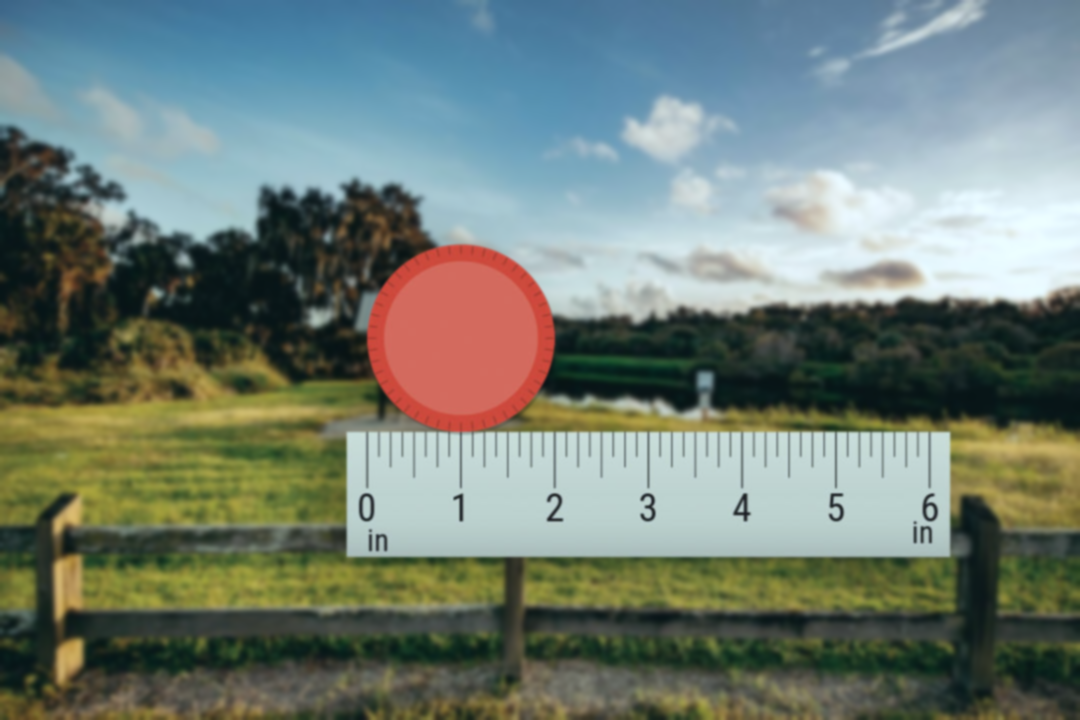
in 2
